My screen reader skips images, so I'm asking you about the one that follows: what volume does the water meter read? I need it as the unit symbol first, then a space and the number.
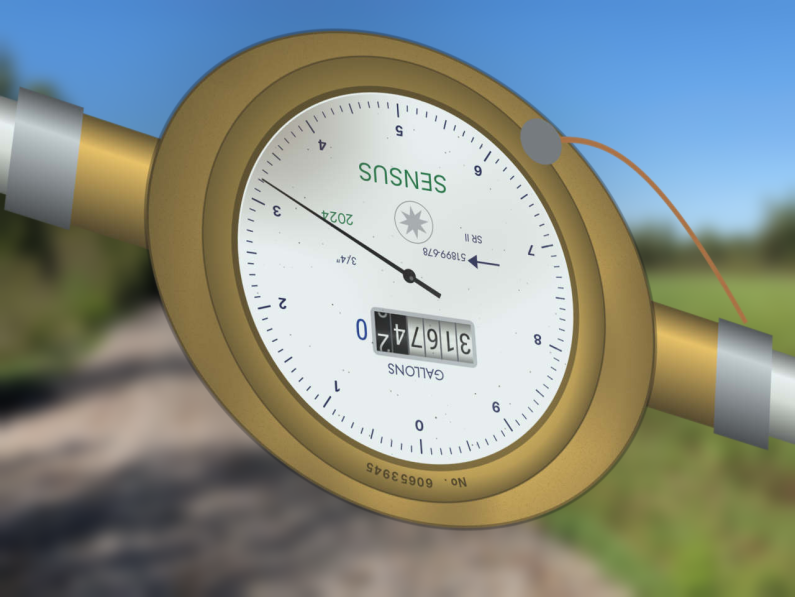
gal 3167423.2
